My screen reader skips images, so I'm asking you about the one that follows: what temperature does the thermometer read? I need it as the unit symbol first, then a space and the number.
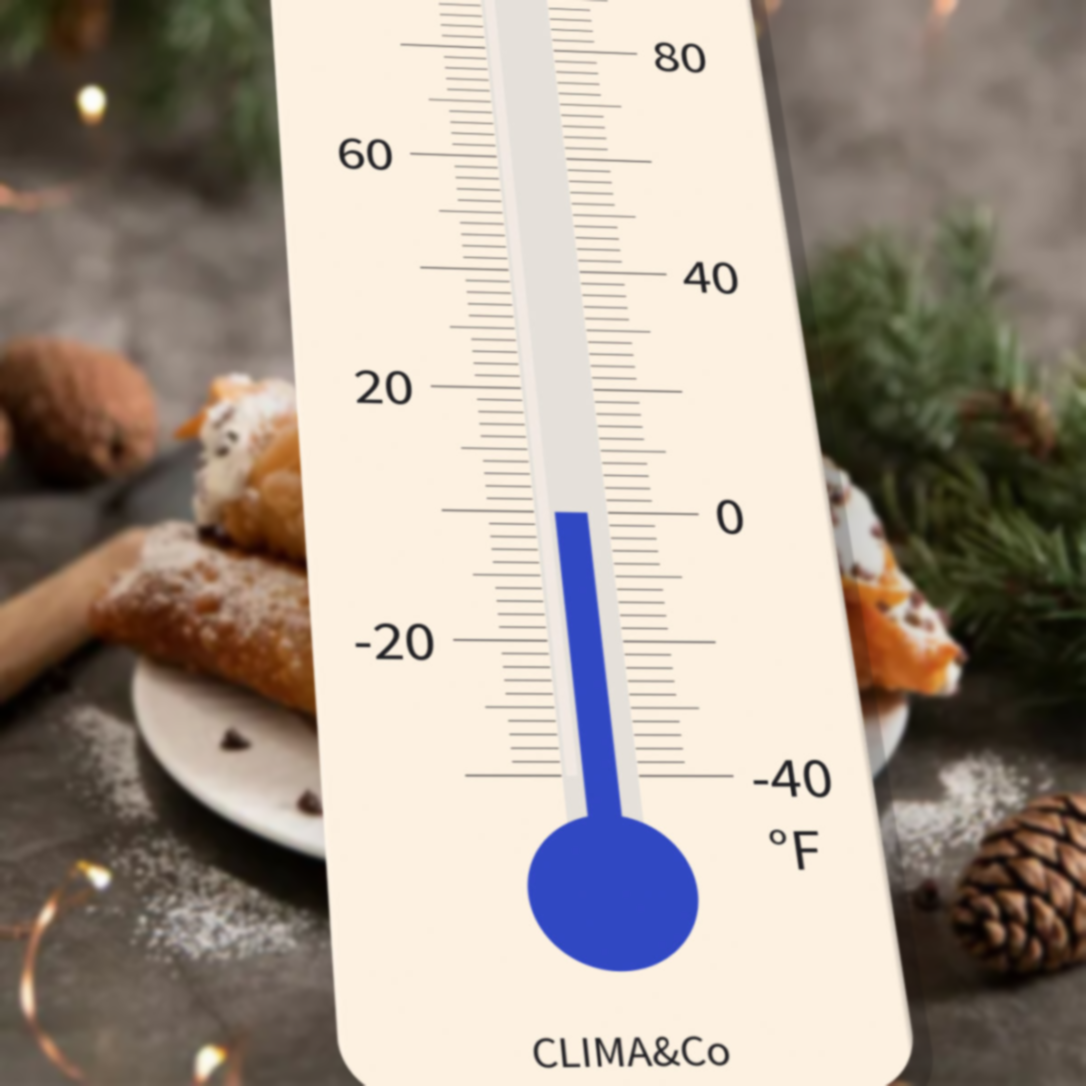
°F 0
